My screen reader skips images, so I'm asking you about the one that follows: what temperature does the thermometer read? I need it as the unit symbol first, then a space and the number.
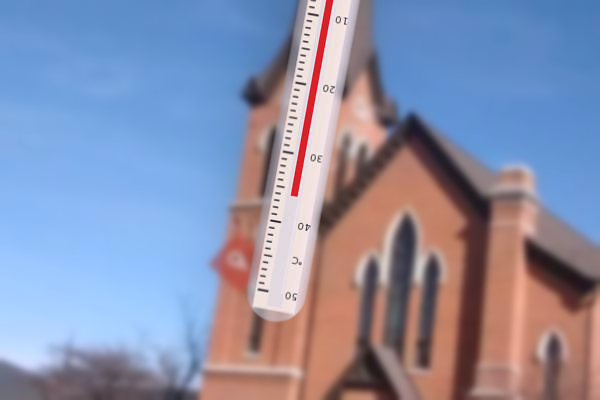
°C 36
